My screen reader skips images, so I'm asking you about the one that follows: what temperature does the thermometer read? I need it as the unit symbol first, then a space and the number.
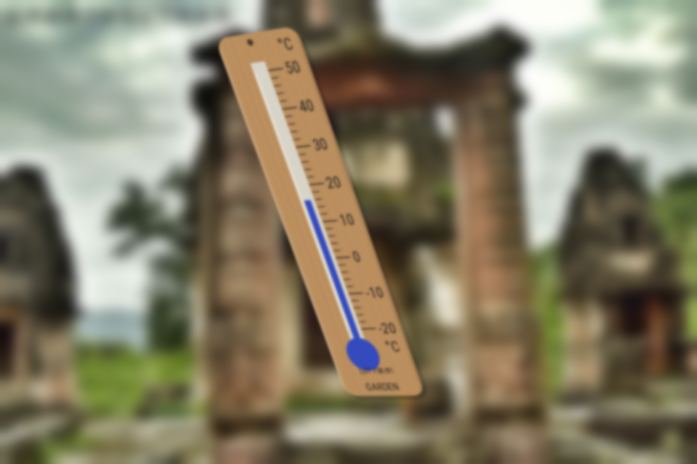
°C 16
